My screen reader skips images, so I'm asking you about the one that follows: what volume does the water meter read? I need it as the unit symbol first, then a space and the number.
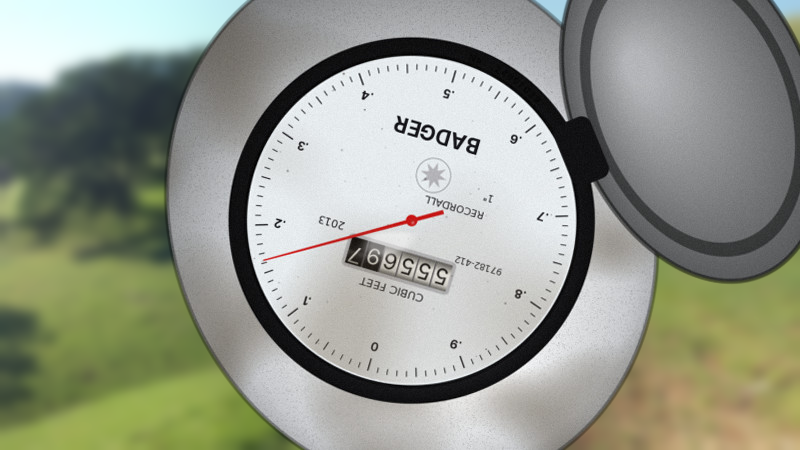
ft³ 555697.16
